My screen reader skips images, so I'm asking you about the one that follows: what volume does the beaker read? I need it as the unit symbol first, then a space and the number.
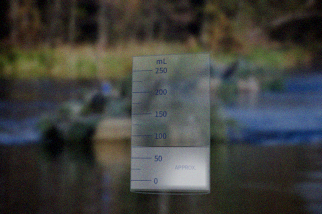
mL 75
